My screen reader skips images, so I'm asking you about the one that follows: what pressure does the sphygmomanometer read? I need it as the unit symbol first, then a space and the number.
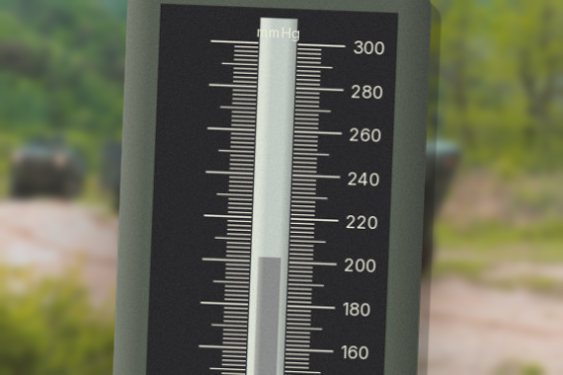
mmHg 202
